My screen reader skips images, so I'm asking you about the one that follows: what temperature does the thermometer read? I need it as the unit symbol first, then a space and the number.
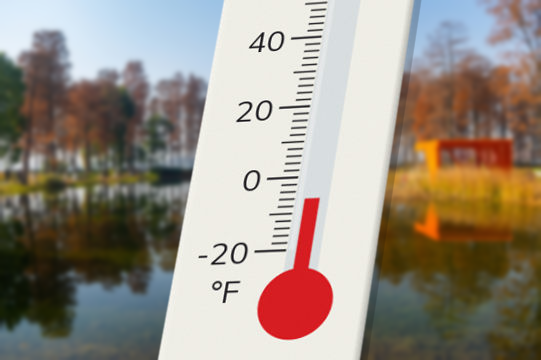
°F -6
